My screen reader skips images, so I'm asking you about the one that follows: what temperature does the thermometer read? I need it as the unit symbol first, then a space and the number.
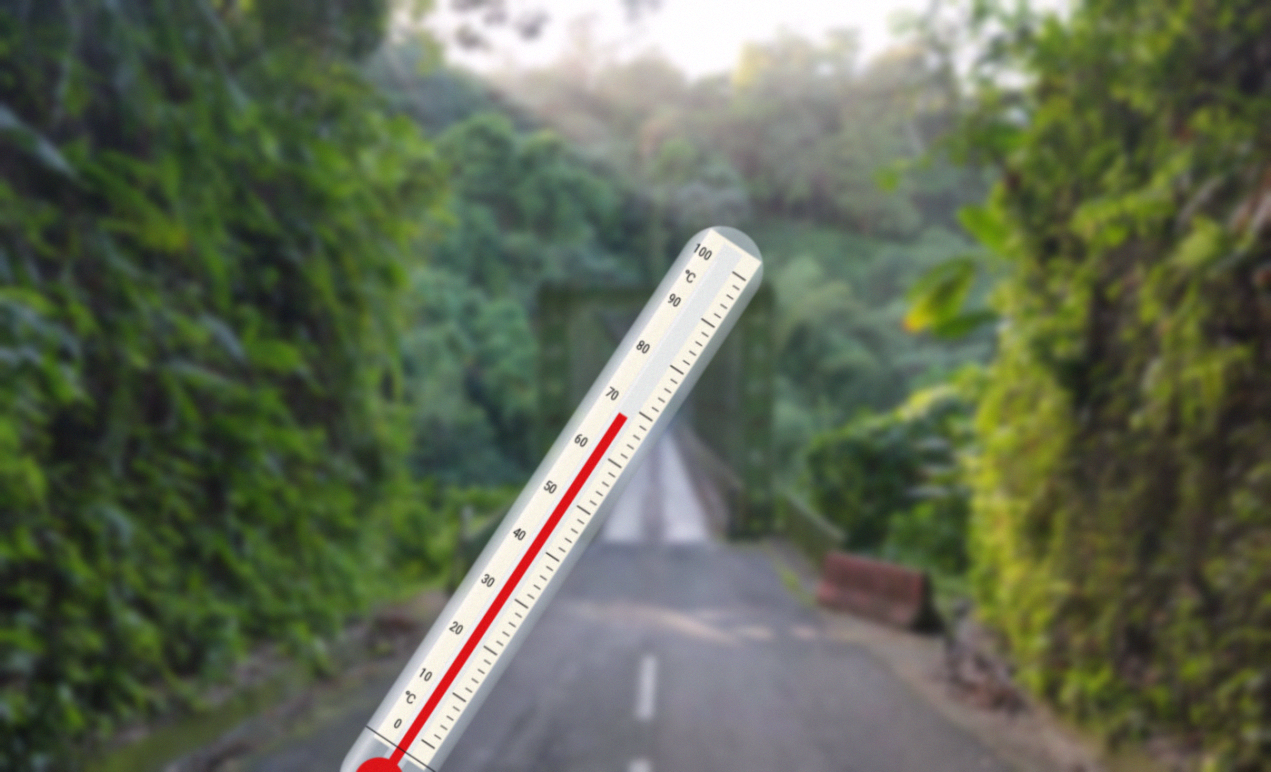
°C 68
